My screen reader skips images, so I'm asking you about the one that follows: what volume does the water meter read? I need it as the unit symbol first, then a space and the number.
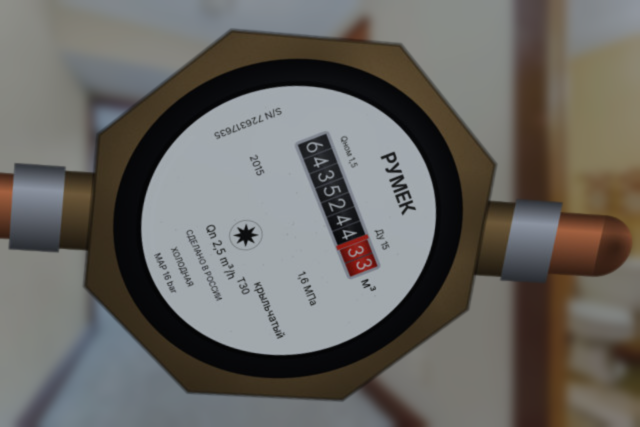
m³ 6435244.33
